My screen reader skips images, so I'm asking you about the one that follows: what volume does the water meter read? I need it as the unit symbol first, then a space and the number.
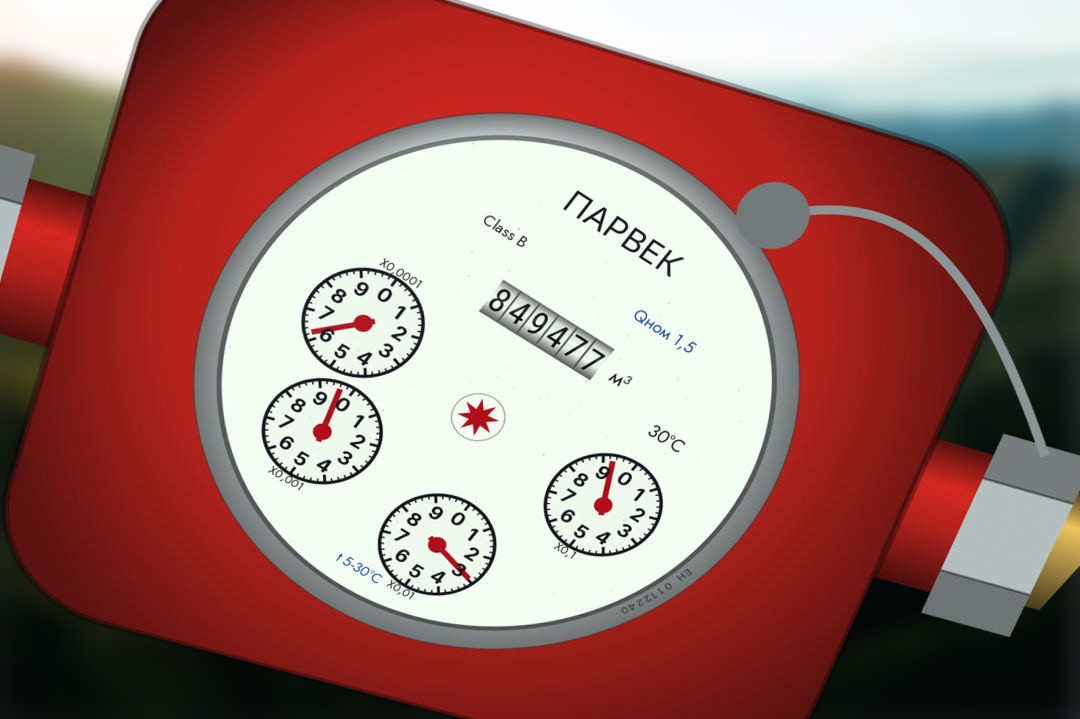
m³ 849476.9296
